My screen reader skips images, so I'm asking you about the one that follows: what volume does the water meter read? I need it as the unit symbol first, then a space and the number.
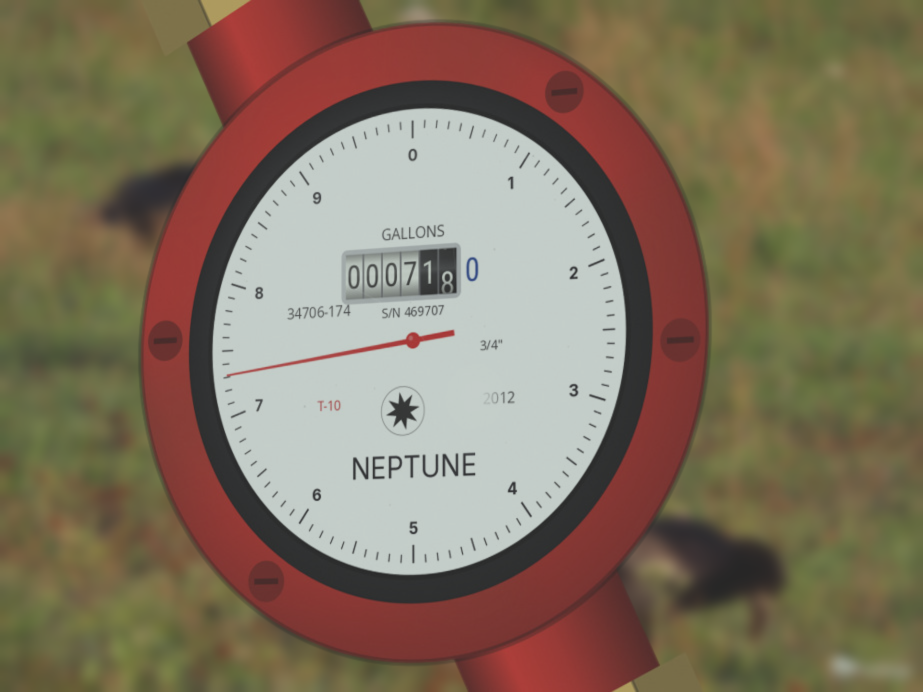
gal 7177.3
